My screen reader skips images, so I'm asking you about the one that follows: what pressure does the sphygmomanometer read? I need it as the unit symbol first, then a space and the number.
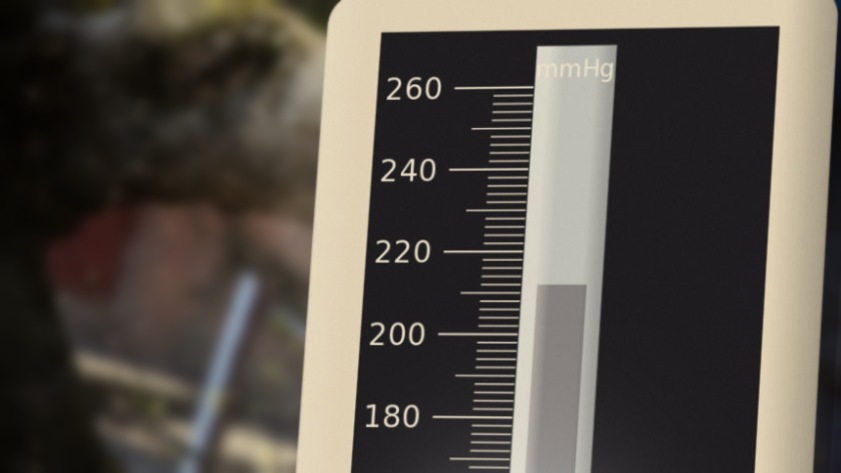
mmHg 212
